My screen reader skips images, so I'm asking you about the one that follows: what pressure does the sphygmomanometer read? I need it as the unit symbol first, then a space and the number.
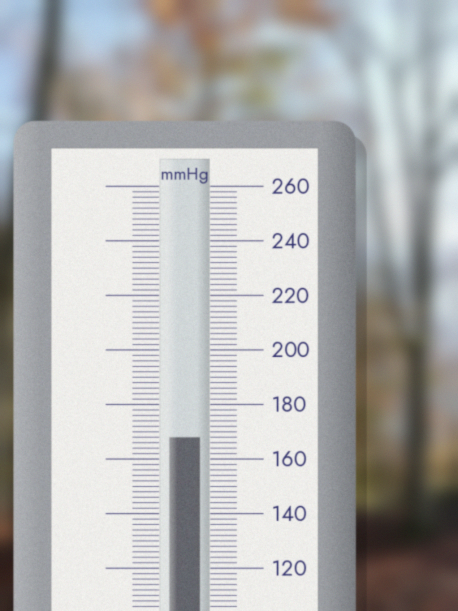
mmHg 168
